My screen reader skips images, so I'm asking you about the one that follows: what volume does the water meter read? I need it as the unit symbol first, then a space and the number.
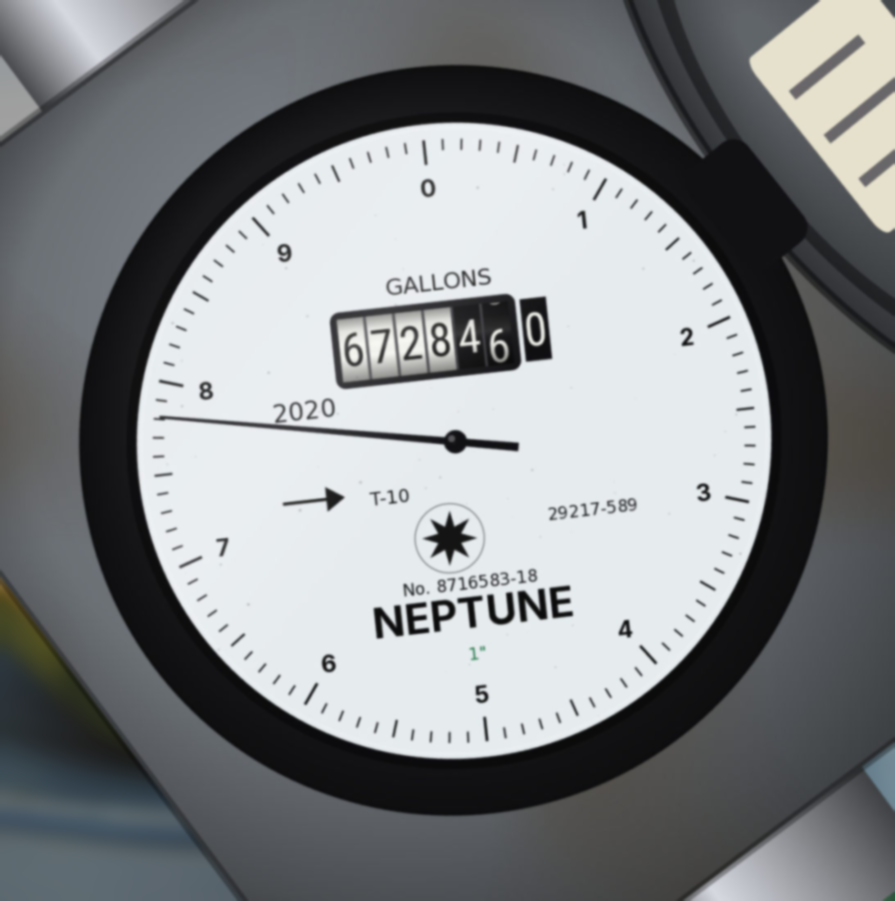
gal 6728457.8
